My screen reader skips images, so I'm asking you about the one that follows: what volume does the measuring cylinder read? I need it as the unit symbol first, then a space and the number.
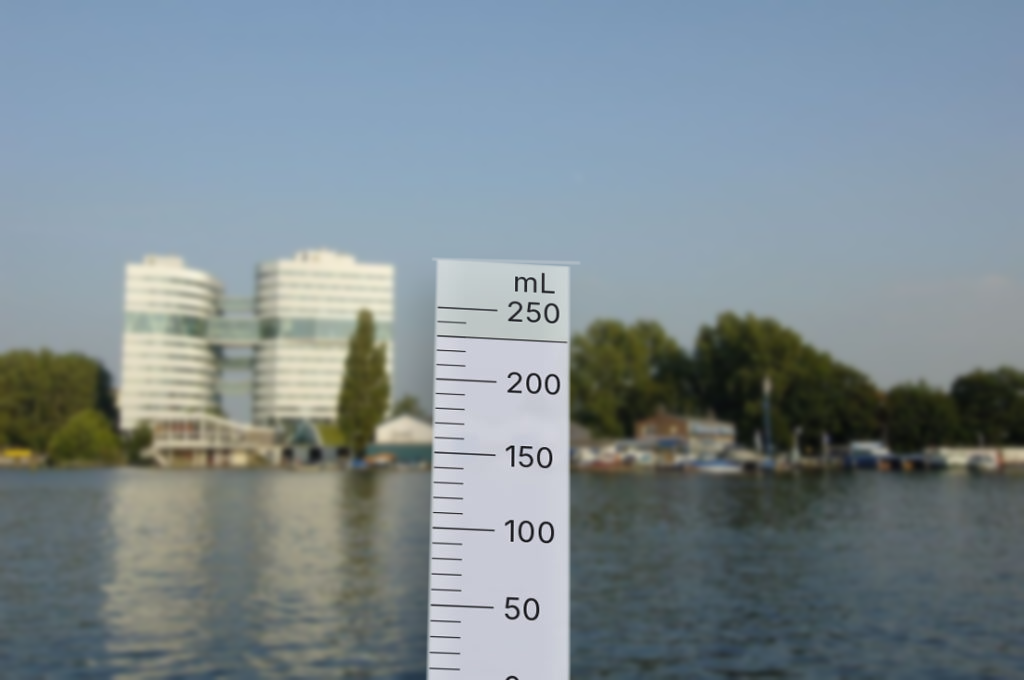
mL 230
